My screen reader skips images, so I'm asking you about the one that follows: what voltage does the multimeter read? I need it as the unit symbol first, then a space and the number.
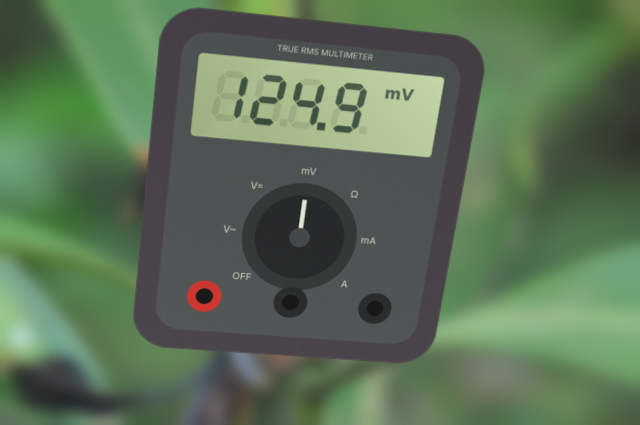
mV 124.9
